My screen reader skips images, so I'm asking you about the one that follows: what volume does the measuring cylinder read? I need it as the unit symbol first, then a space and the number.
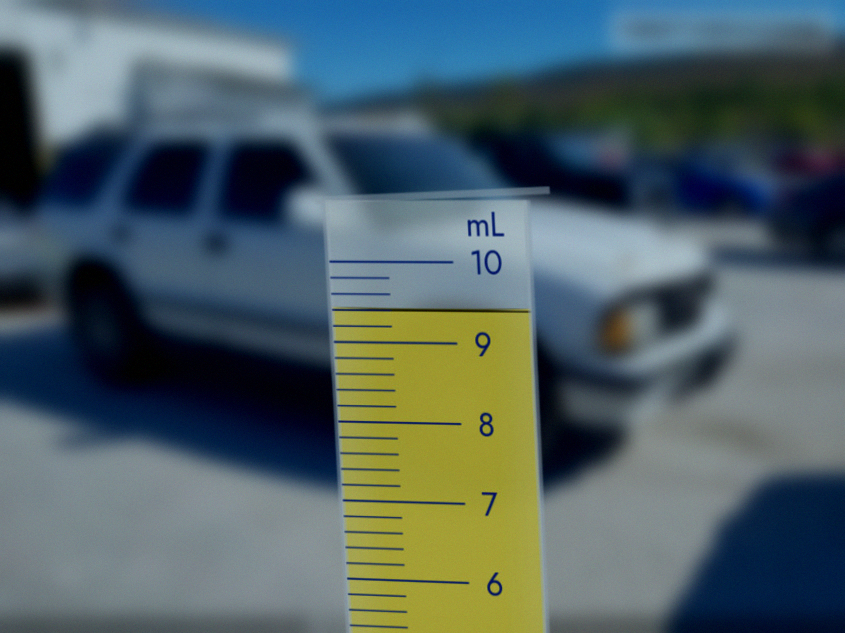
mL 9.4
